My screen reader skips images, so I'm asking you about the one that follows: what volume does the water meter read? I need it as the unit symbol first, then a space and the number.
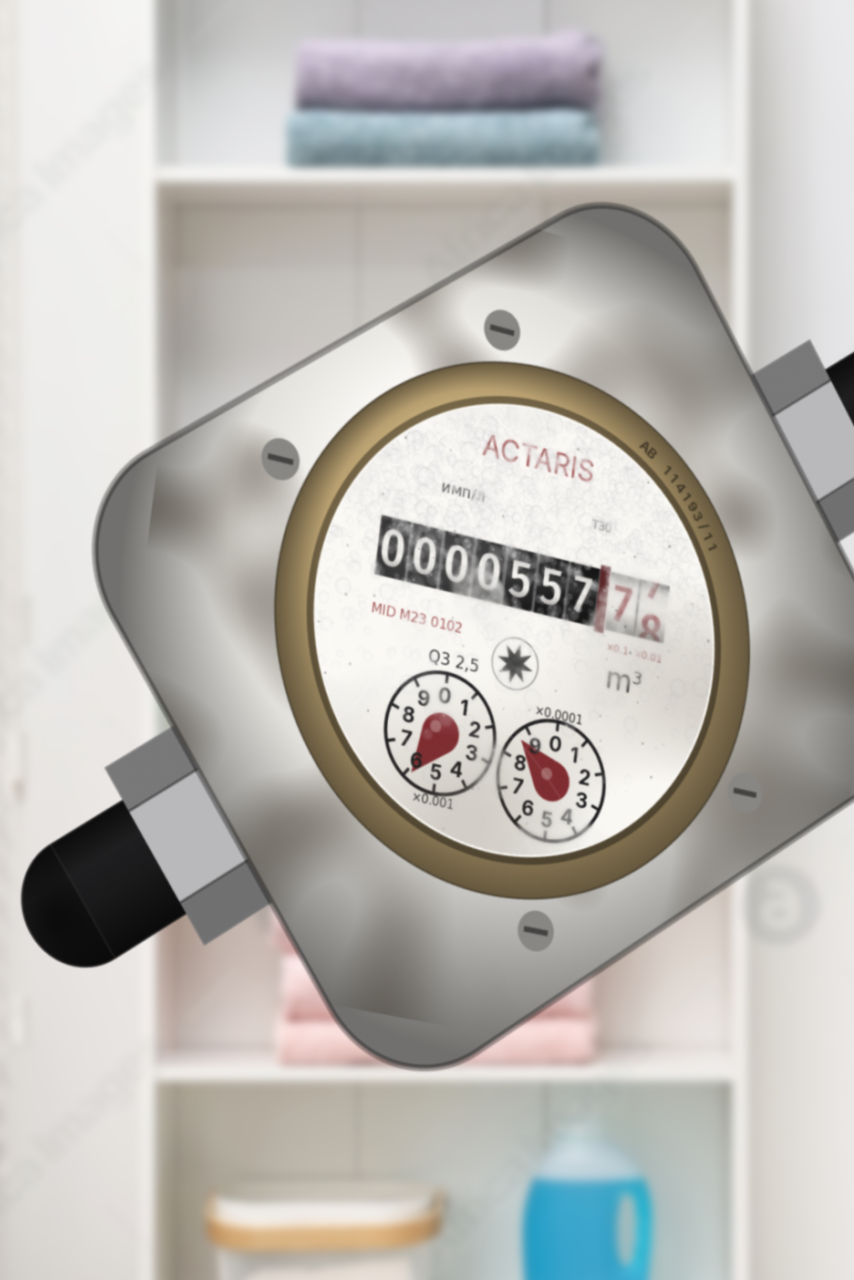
m³ 557.7758
